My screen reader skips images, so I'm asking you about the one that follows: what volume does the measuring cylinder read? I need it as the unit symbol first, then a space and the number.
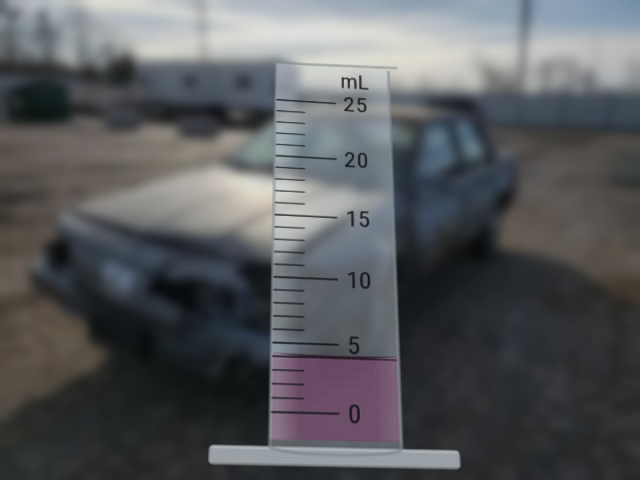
mL 4
